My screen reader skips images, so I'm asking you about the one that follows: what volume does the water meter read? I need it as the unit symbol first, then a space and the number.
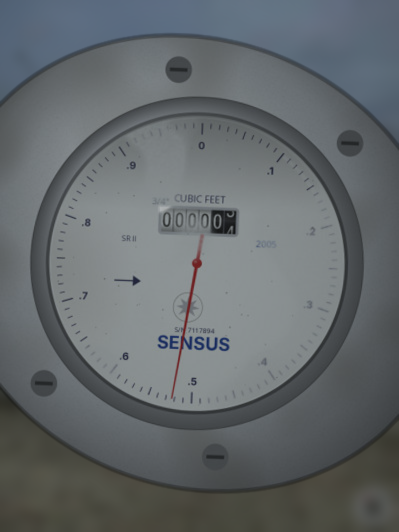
ft³ 3.52
